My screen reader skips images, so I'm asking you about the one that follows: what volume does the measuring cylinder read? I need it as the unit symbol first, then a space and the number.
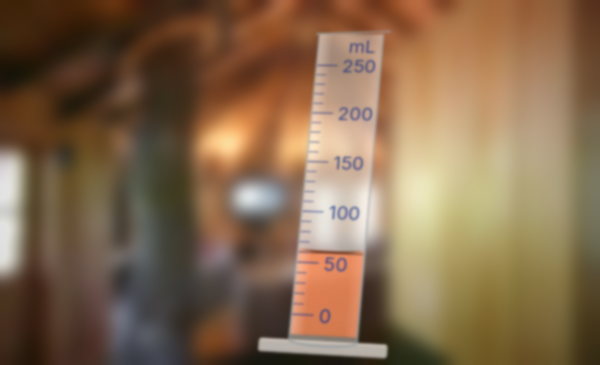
mL 60
